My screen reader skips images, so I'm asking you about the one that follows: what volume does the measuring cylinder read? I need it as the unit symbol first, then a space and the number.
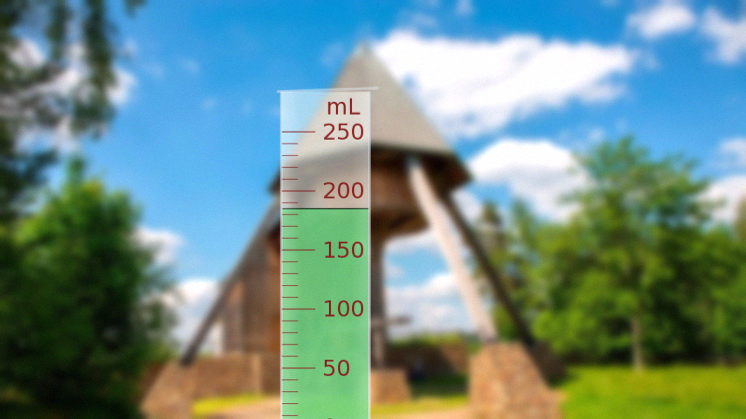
mL 185
